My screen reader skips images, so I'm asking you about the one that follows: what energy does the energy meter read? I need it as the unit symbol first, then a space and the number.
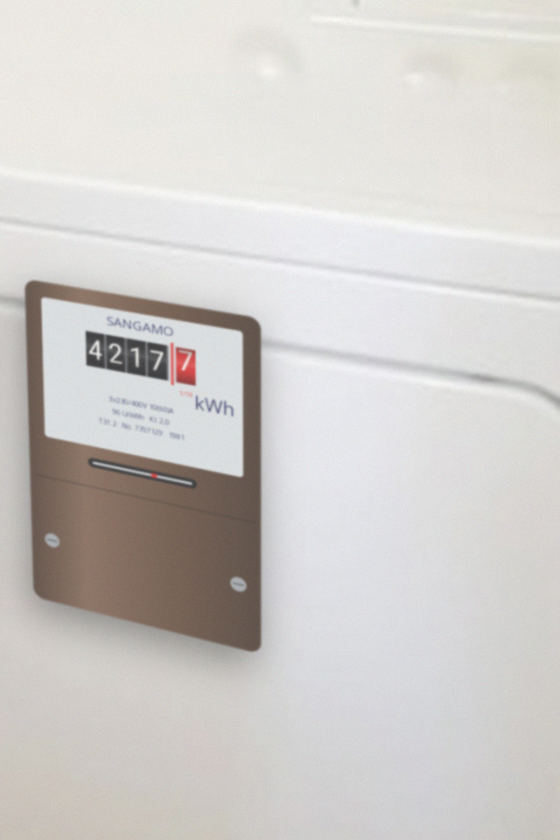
kWh 4217.7
